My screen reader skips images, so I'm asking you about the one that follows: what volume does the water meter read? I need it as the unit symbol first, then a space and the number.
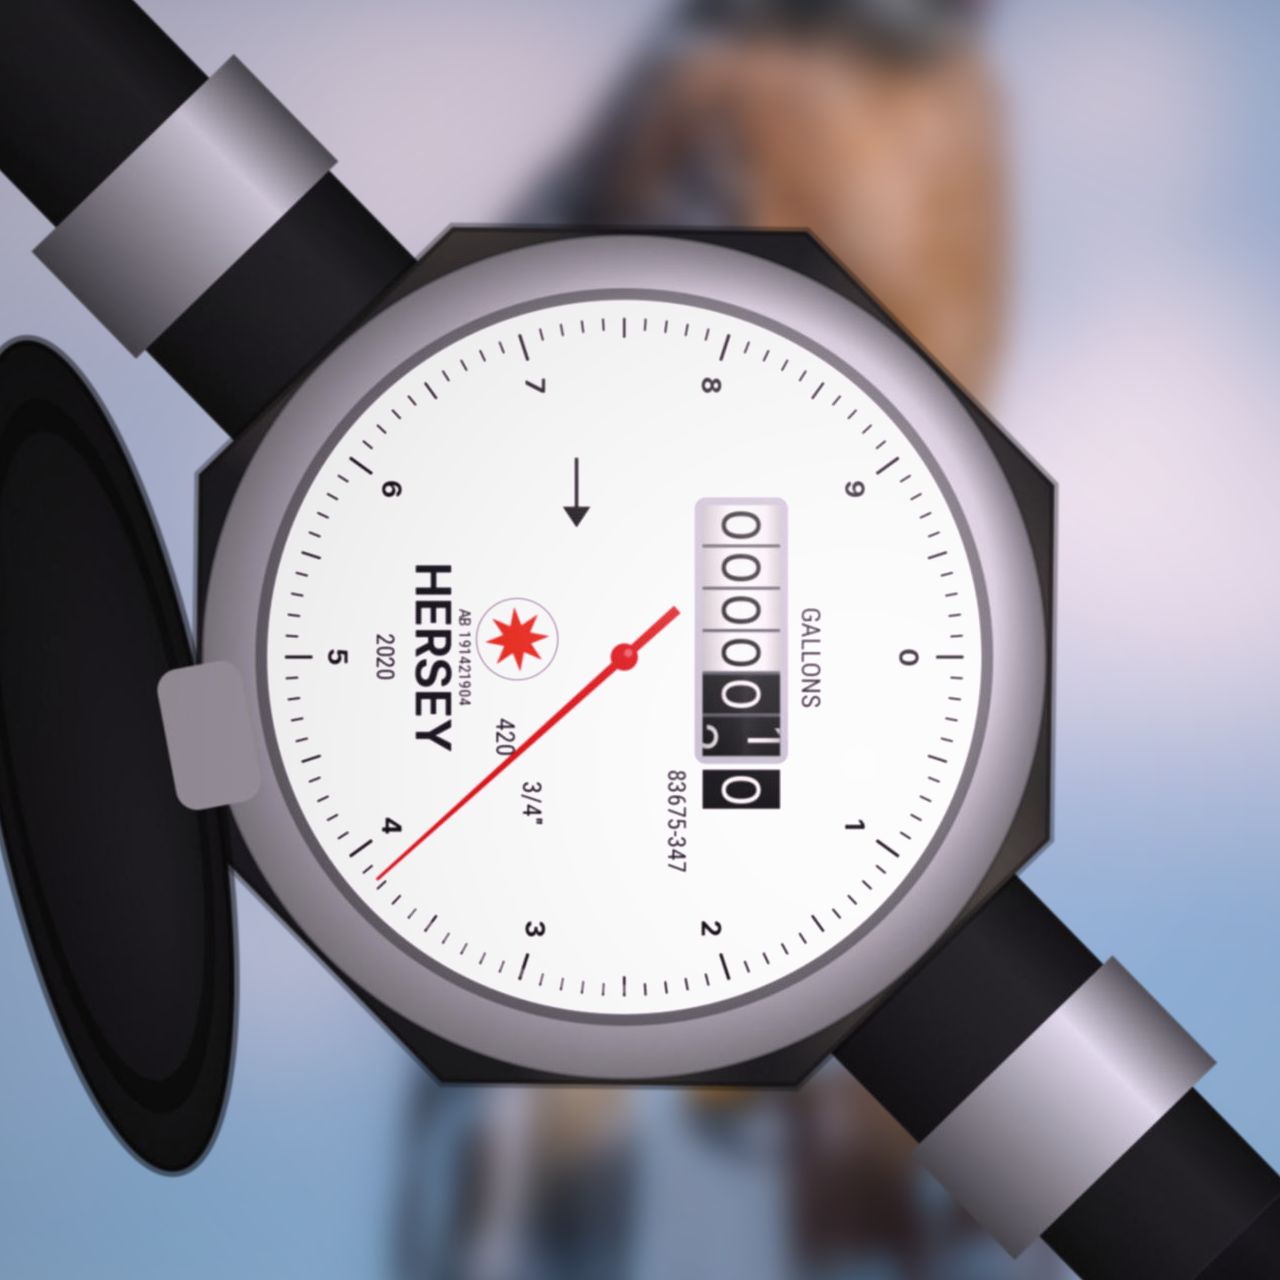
gal 13.8
